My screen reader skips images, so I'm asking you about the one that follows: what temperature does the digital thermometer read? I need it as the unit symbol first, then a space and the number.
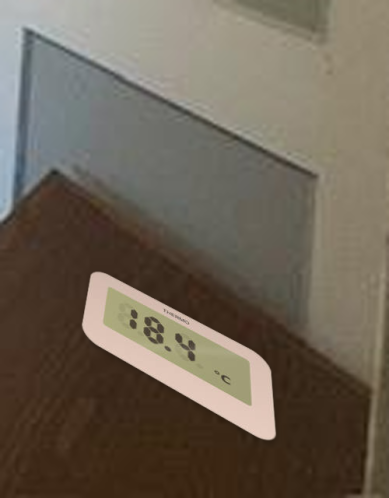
°C 18.4
